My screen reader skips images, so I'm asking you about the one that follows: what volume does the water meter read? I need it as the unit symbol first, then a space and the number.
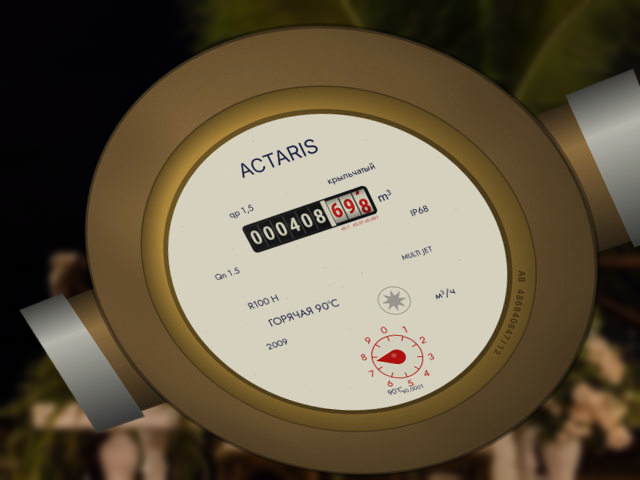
m³ 408.6977
